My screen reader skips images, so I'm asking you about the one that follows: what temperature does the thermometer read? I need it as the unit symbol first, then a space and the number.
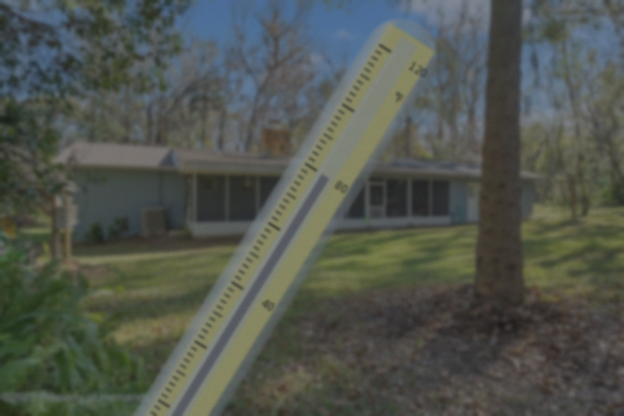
°F 80
